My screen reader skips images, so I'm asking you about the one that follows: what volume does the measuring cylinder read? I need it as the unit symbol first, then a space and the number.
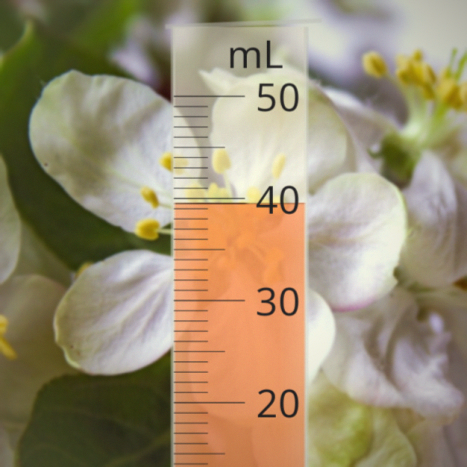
mL 39.5
